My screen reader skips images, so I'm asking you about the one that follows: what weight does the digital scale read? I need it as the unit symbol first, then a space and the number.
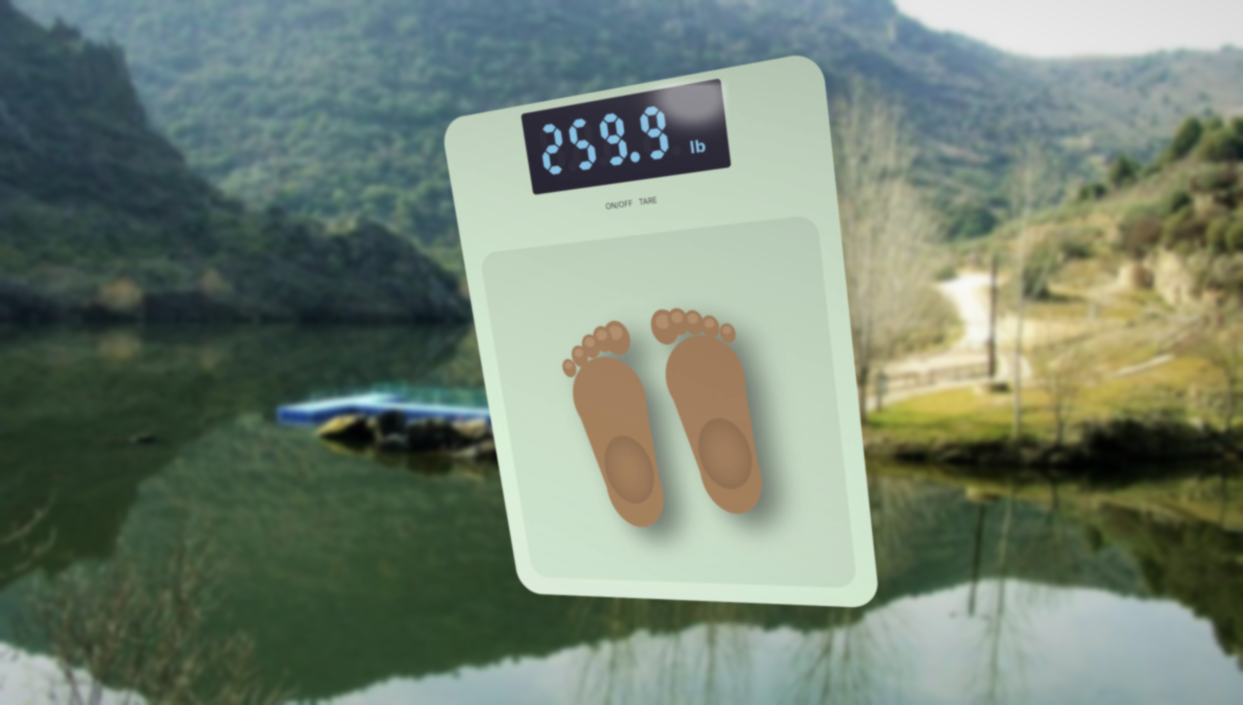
lb 259.9
